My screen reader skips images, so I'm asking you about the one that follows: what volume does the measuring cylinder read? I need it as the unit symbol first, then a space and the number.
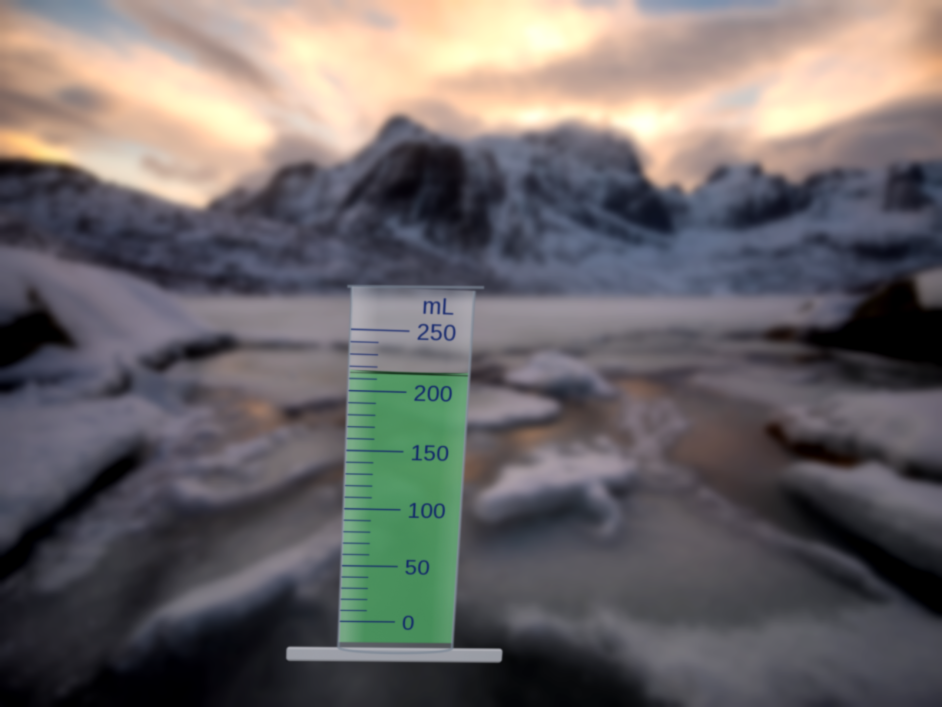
mL 215
